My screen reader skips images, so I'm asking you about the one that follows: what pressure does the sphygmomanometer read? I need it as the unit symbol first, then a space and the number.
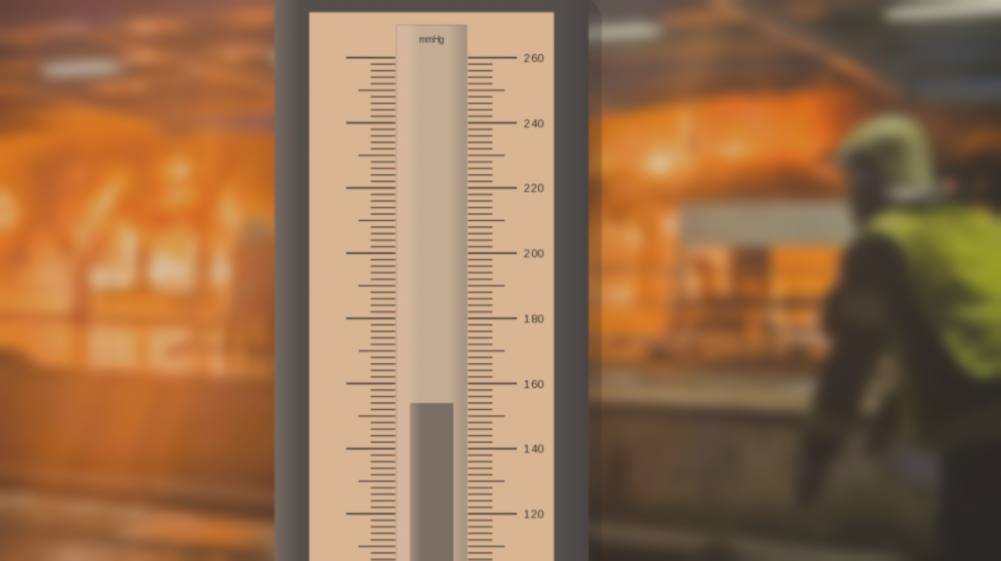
mmHg 154
